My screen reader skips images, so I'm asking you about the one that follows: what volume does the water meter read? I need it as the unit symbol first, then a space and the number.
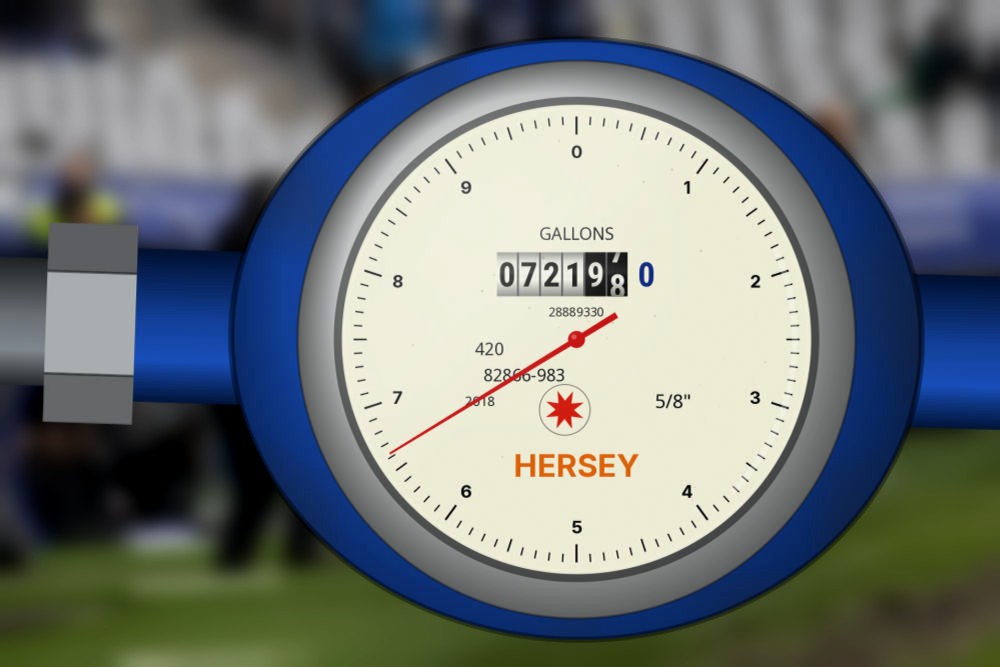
gal 721976.6
